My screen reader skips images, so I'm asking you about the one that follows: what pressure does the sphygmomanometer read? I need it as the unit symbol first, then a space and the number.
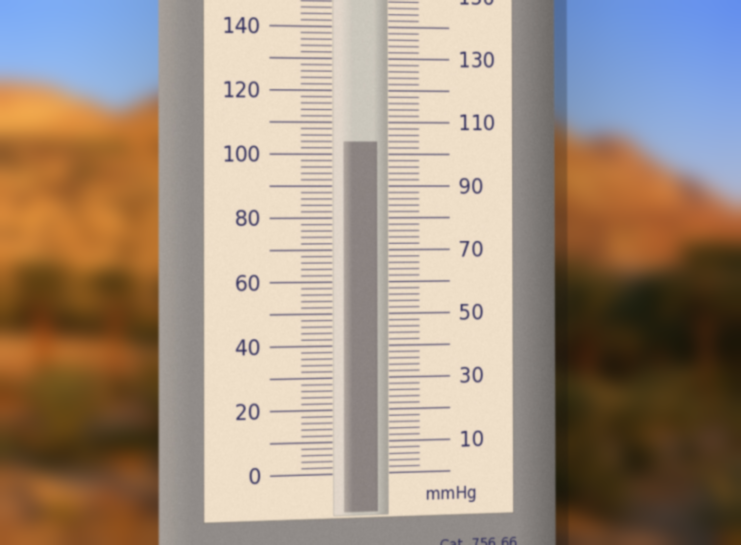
mmHg 104
